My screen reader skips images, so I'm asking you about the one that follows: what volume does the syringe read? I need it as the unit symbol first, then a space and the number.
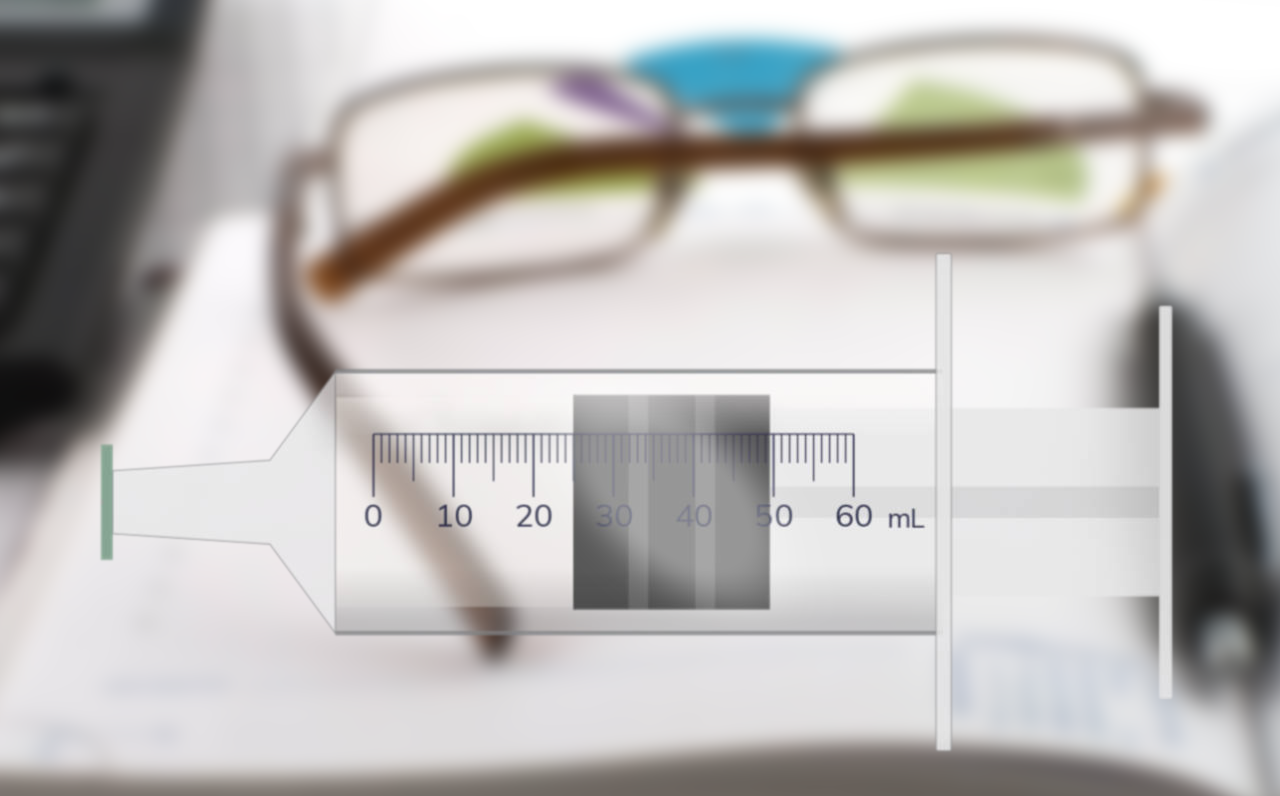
mL 25
